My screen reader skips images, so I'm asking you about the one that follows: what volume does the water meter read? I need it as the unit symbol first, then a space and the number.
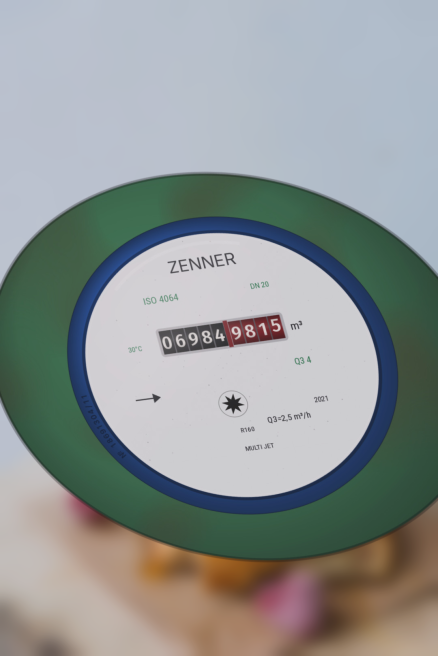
m³ 6984.9815
